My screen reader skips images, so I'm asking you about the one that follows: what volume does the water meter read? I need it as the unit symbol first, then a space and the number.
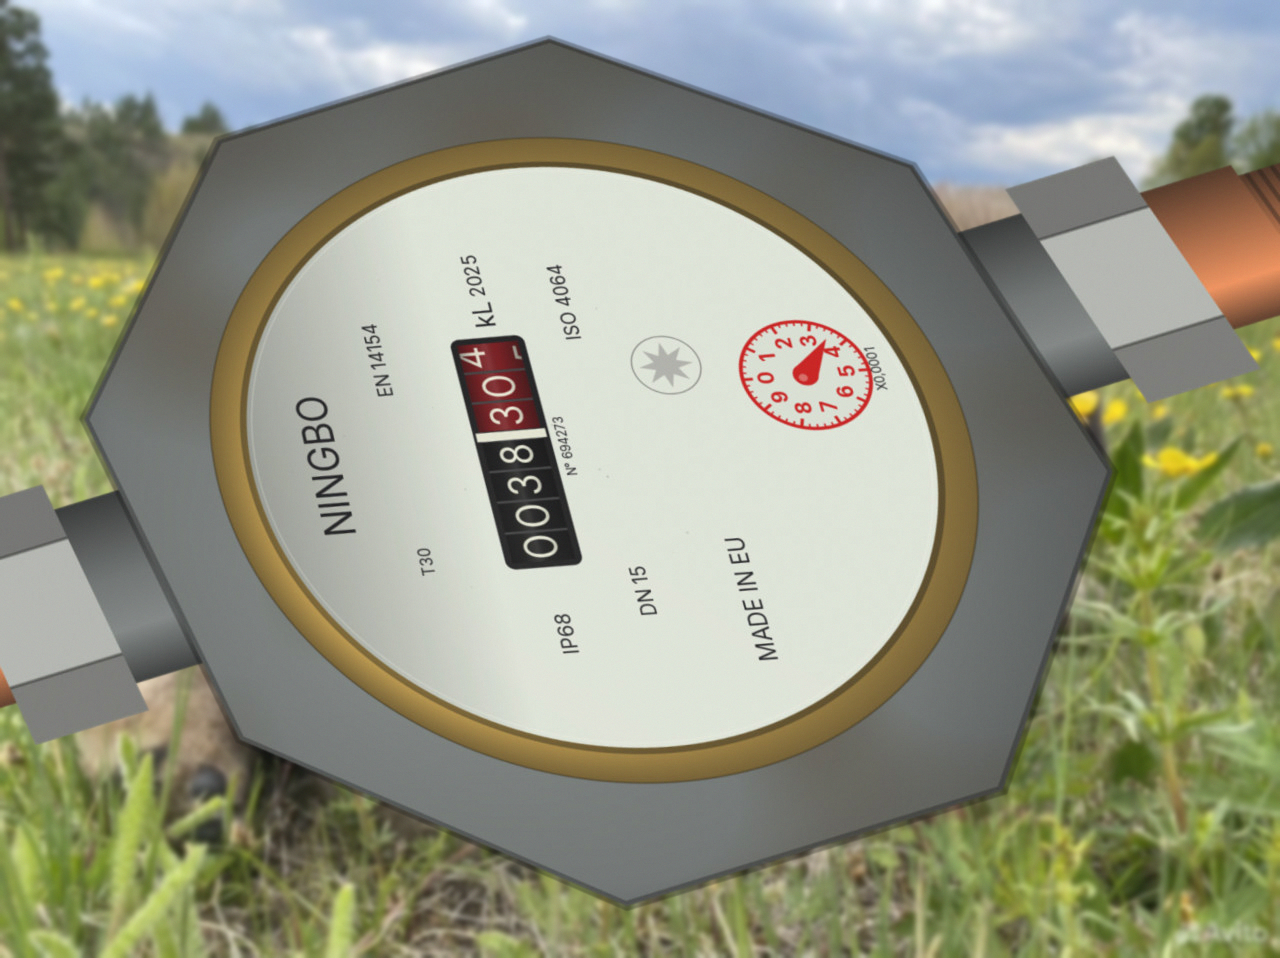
kL 38.3043
